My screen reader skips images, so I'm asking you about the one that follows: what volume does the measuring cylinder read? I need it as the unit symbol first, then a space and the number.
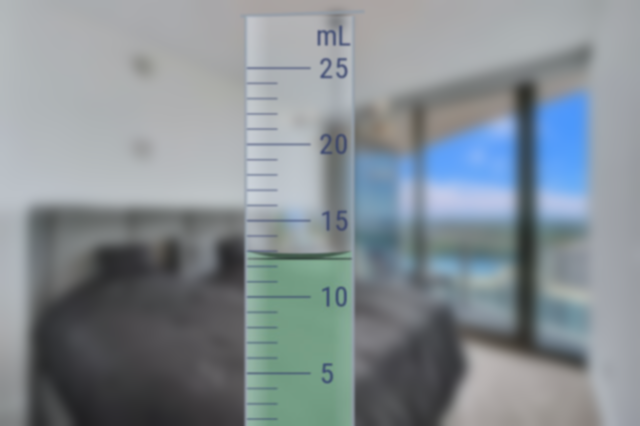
mL 12.5
